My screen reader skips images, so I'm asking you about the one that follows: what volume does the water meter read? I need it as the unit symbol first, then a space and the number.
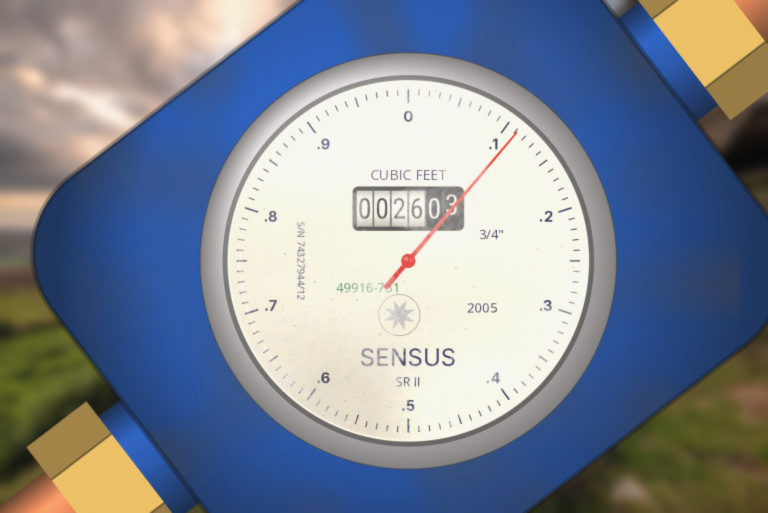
ft³ 2603.11
